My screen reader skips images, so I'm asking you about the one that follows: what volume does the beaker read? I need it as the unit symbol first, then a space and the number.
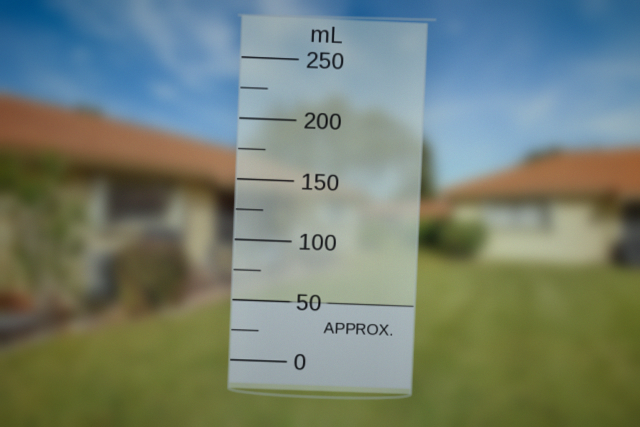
mL 50
